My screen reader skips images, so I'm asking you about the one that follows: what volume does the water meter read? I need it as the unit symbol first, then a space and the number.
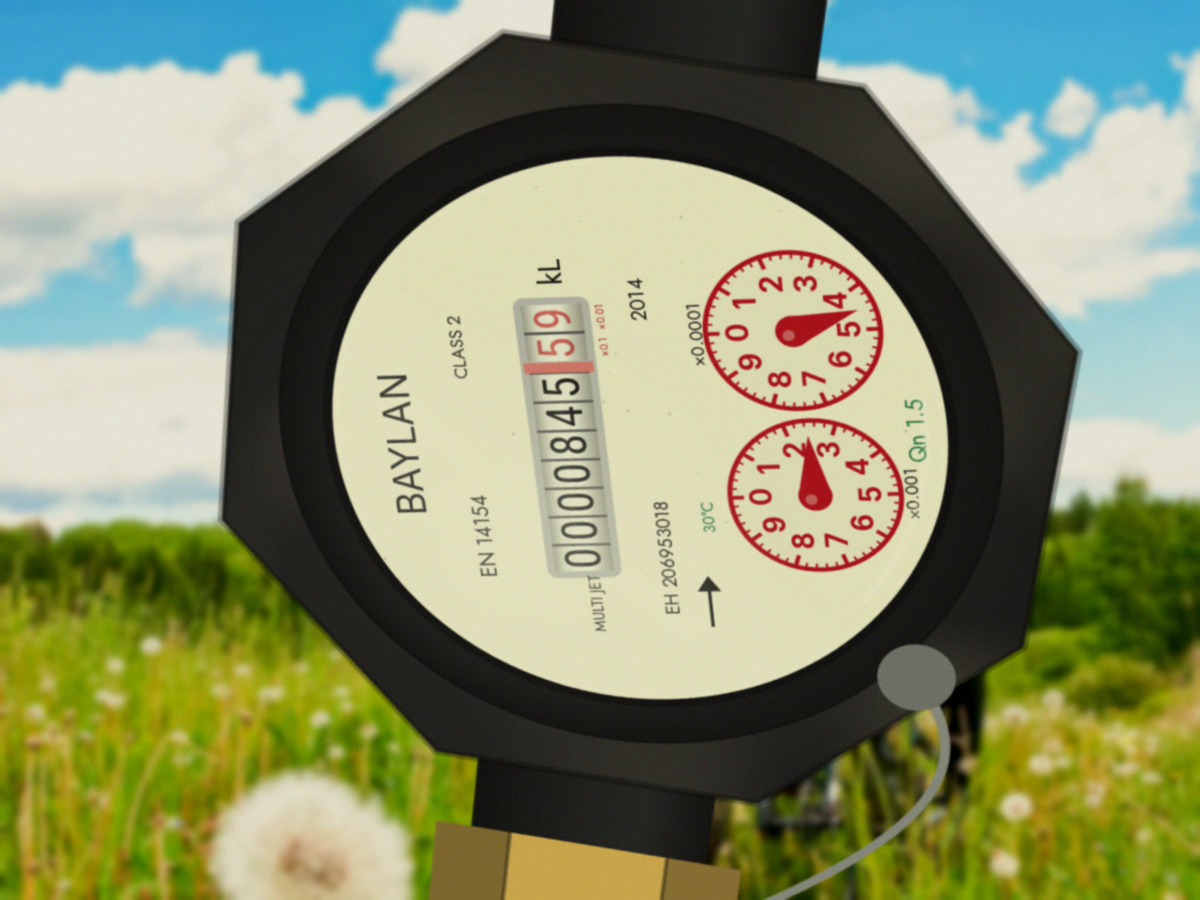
kL 845.5924
